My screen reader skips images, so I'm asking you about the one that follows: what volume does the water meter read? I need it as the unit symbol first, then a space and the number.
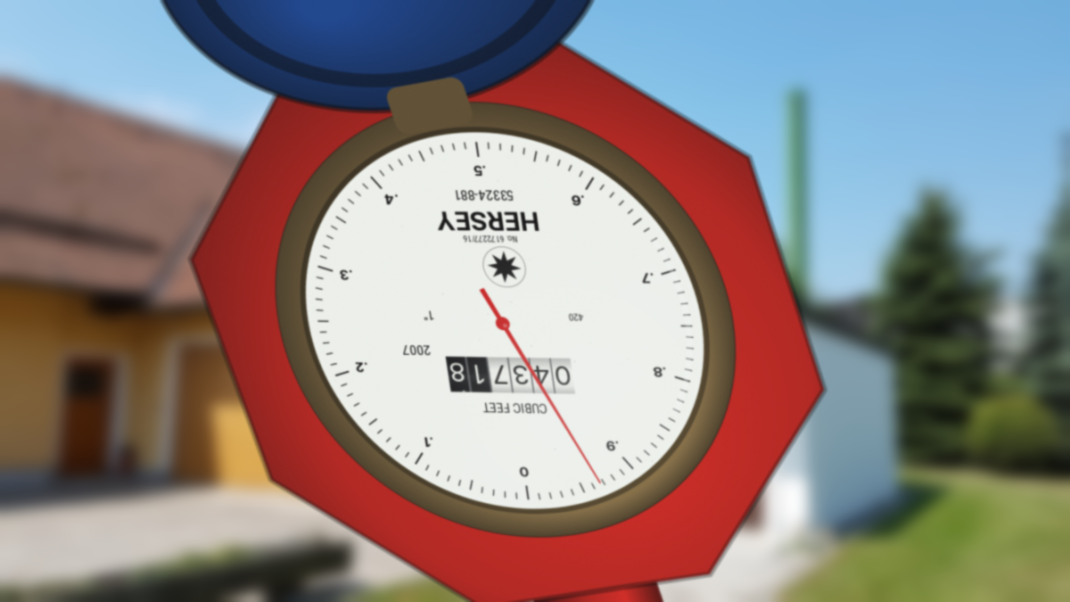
ft³ 43717.93
